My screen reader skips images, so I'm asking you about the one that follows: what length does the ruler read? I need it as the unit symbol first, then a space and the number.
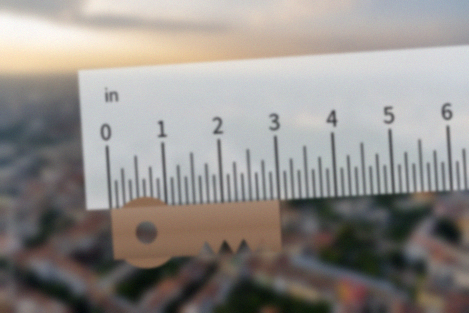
in 3
